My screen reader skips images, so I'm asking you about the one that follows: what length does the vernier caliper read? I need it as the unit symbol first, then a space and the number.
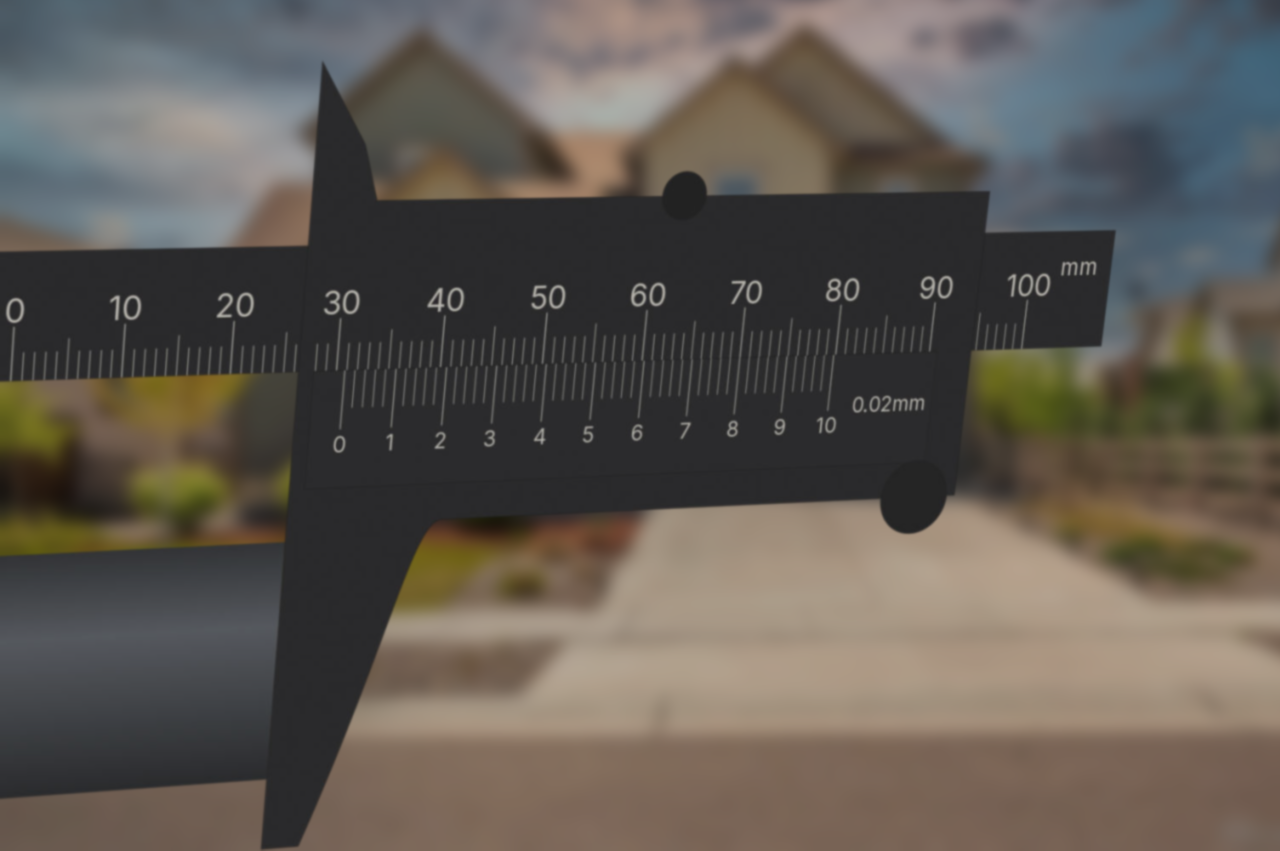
mm 30.8
